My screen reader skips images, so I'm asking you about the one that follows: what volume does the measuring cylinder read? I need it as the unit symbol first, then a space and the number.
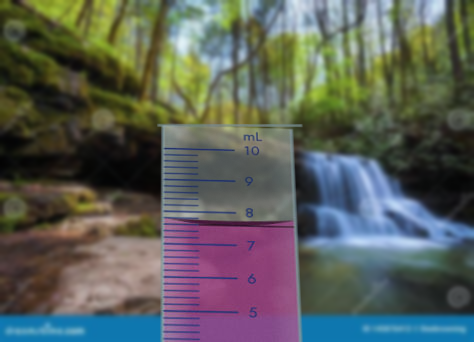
mL 7.6
